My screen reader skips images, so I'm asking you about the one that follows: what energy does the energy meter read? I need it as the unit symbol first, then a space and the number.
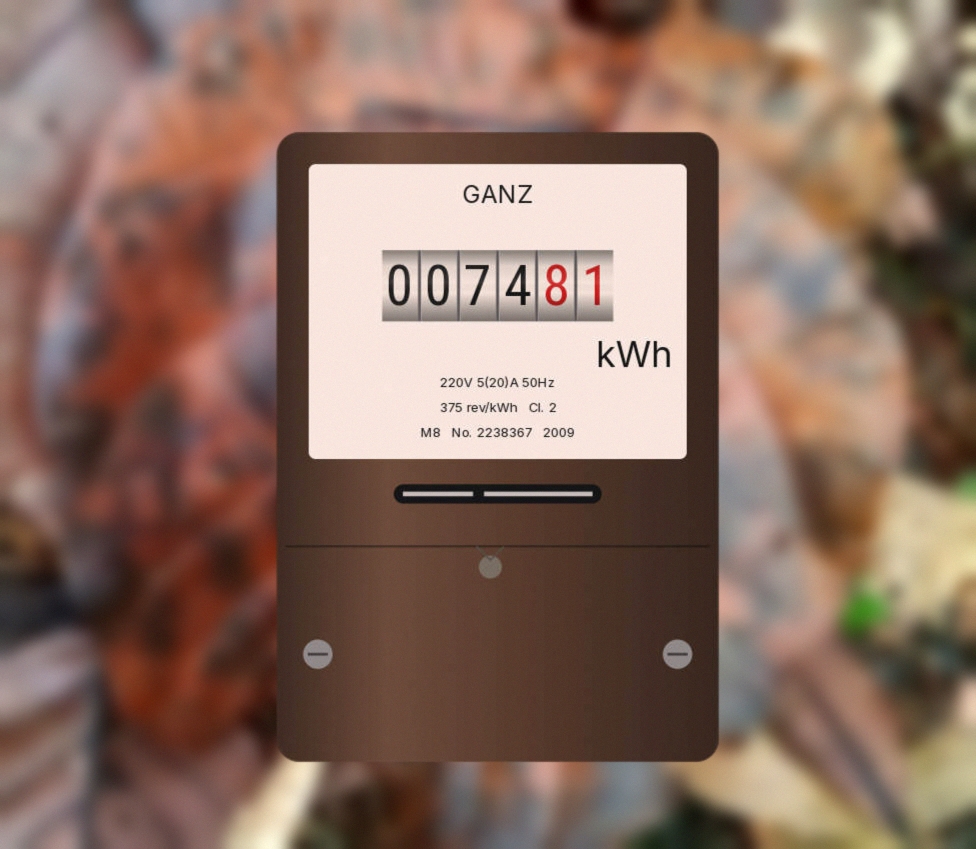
kWh 74.81
